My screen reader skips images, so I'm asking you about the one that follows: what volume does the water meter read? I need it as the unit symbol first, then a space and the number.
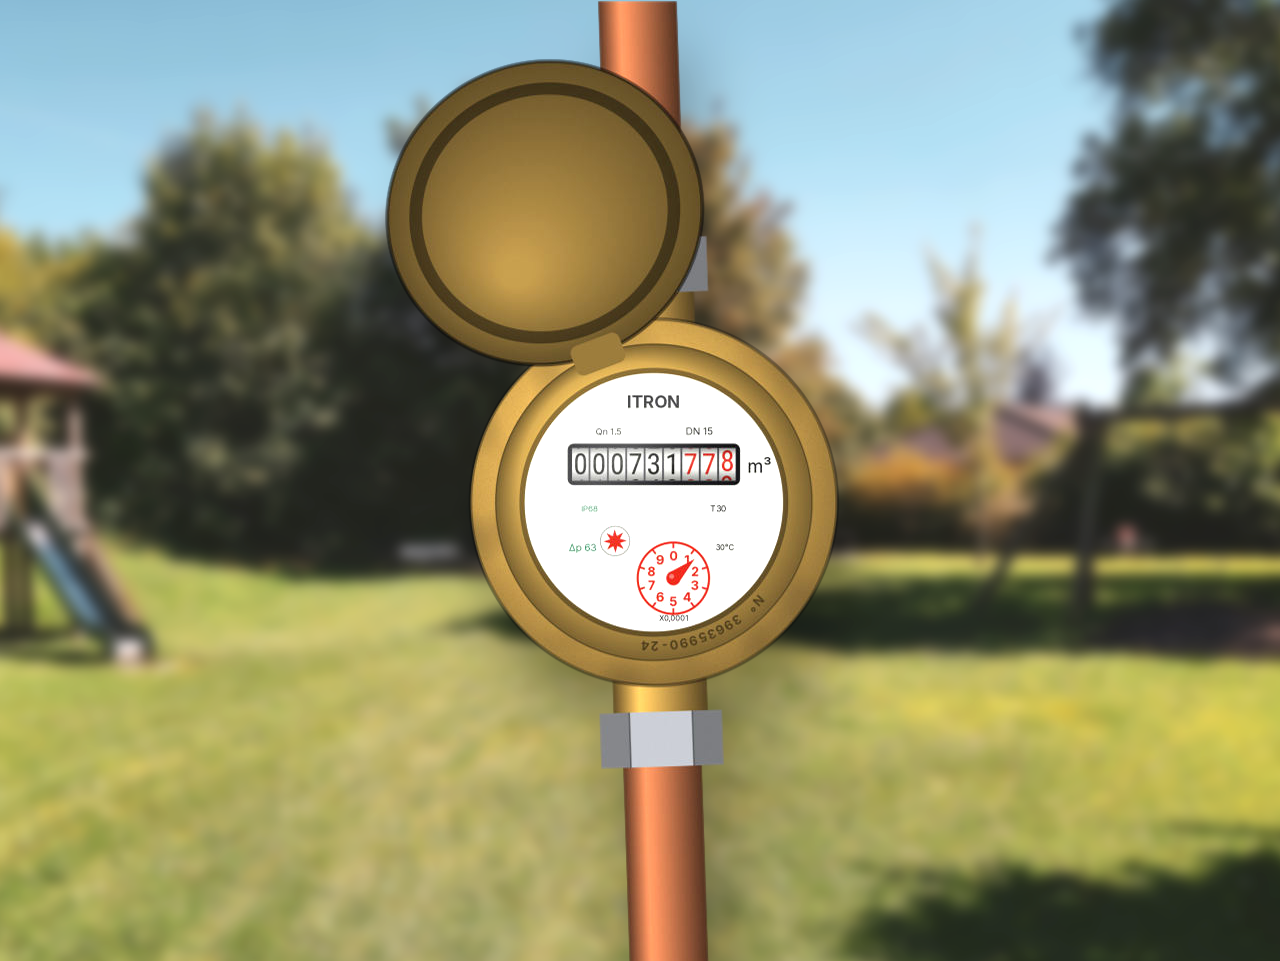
m³ 731.7781
